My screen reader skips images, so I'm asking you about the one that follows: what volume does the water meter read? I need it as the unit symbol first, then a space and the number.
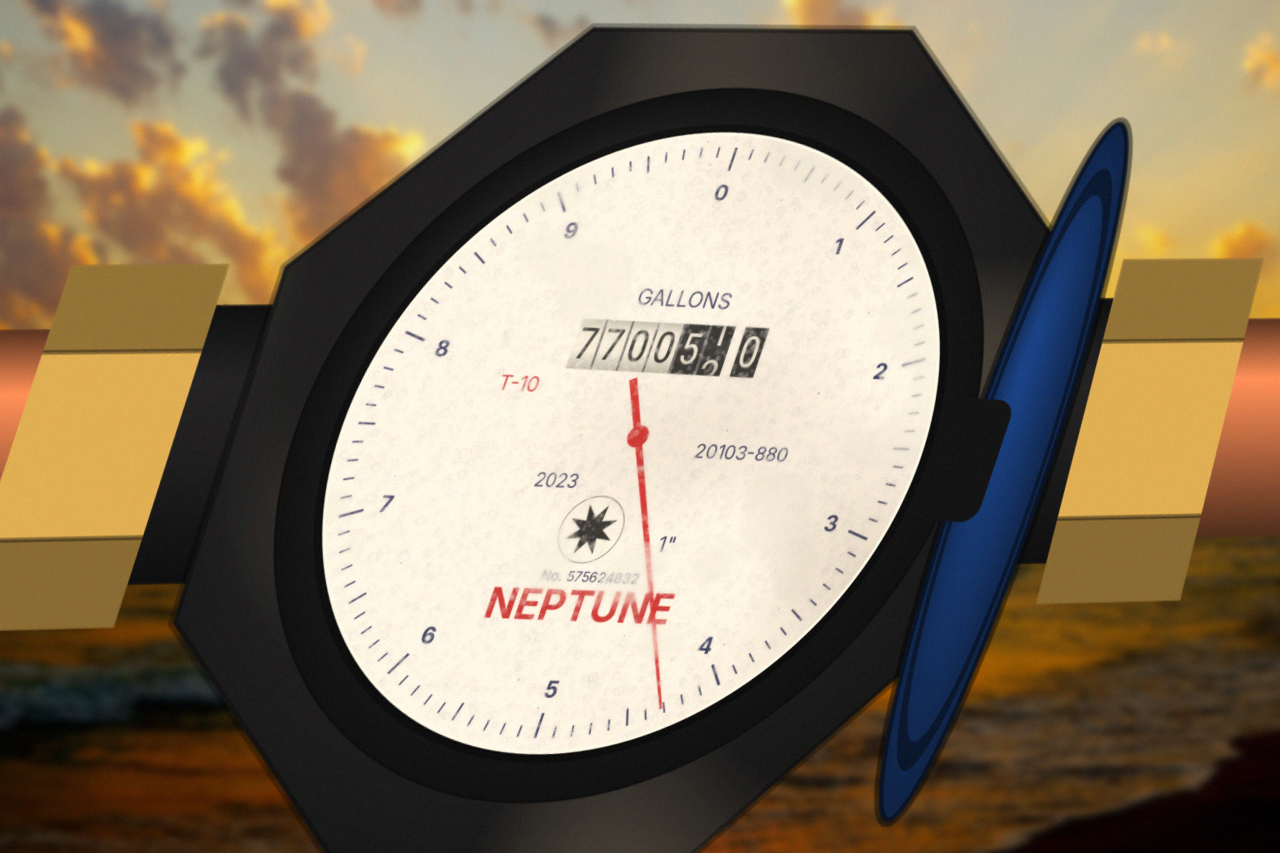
gal 7700514.3
